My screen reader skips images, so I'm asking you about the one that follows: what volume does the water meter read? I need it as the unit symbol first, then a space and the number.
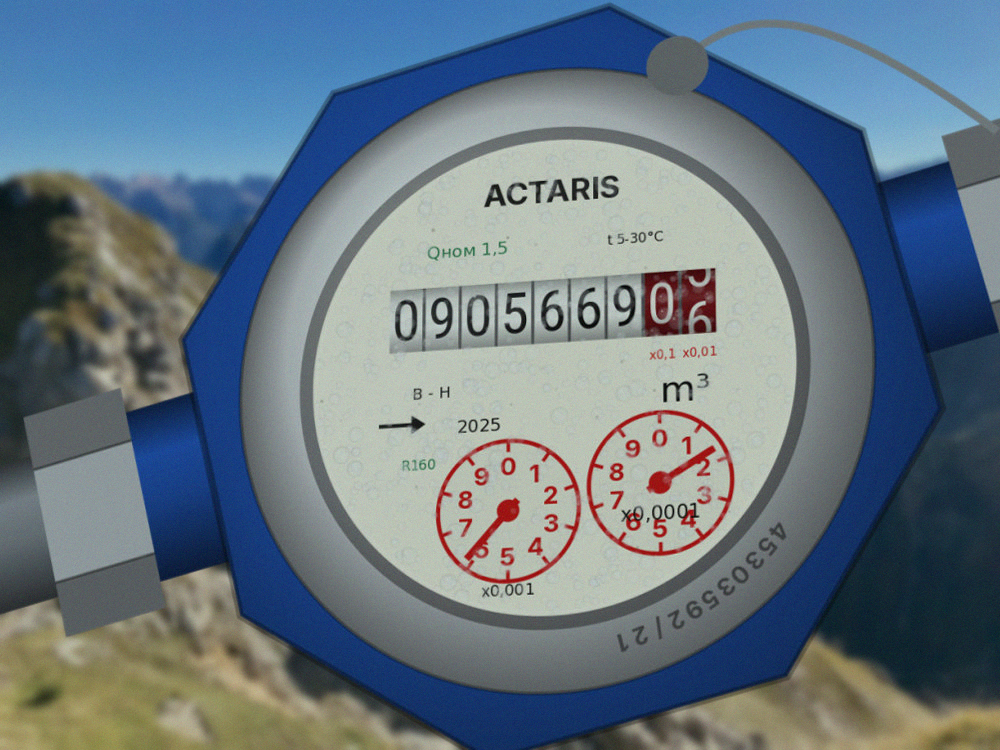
m³ 905669.0561
